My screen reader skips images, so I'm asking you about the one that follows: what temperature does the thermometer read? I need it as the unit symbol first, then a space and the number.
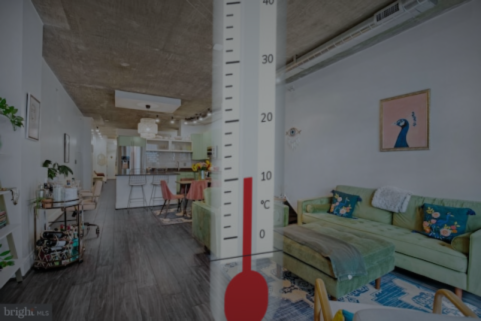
°C 10
